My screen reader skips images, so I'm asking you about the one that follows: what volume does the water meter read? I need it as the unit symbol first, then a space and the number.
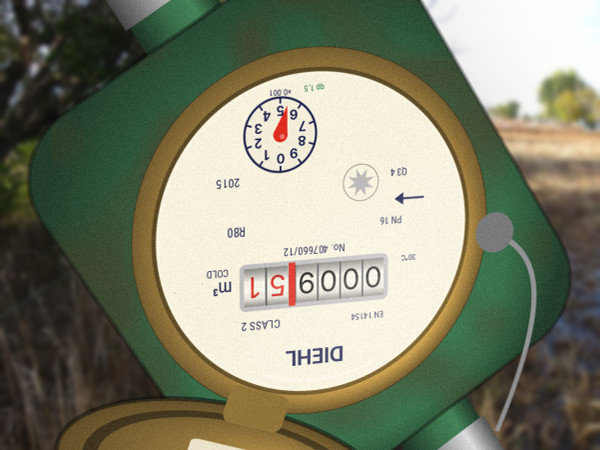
m³ 9.515
